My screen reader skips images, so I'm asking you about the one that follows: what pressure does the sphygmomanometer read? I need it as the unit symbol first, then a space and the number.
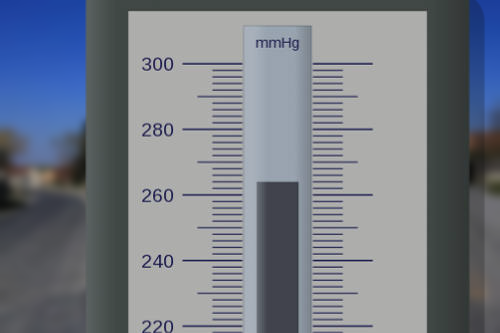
mmHg 264
